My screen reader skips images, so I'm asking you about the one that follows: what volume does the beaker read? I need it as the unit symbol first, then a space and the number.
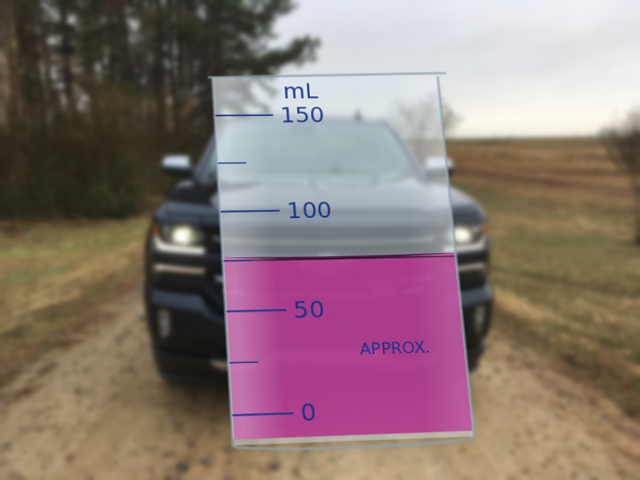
mL 75
